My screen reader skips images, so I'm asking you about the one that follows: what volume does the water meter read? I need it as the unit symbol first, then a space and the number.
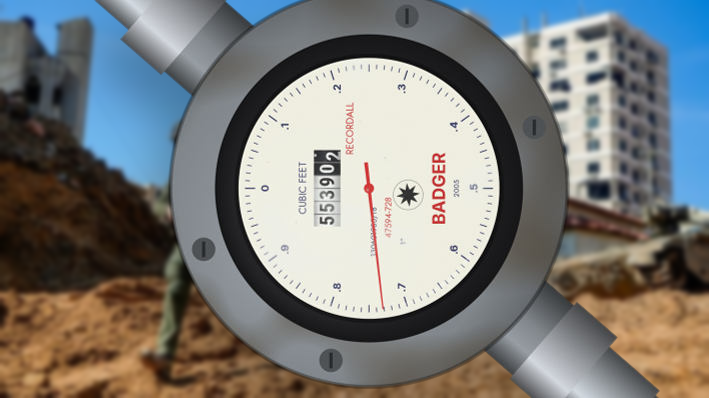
ft³ 553901.73
